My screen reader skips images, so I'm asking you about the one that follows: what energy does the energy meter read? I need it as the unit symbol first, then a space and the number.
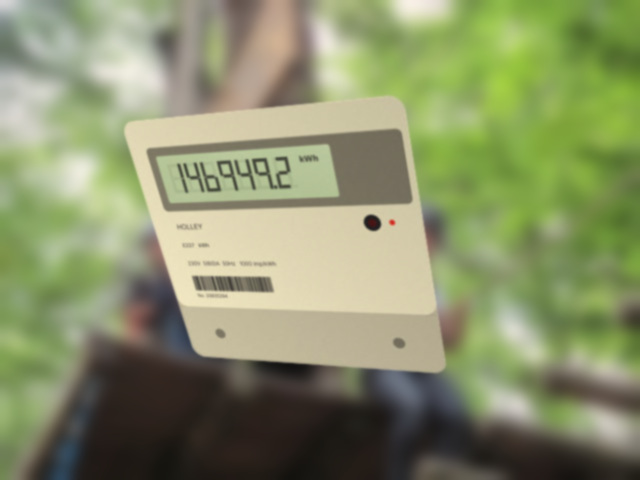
kWh 146949.2
